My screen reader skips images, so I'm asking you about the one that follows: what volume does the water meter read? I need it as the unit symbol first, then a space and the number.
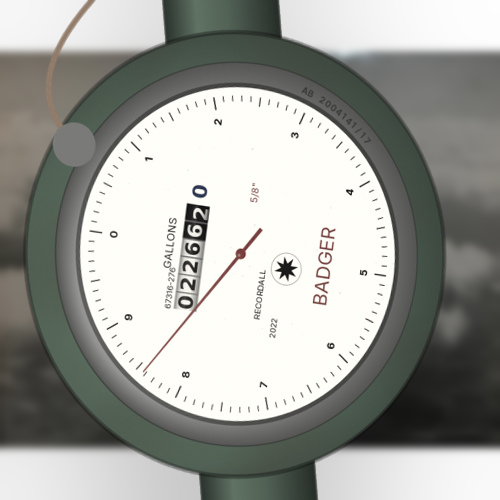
gal 226618.4
